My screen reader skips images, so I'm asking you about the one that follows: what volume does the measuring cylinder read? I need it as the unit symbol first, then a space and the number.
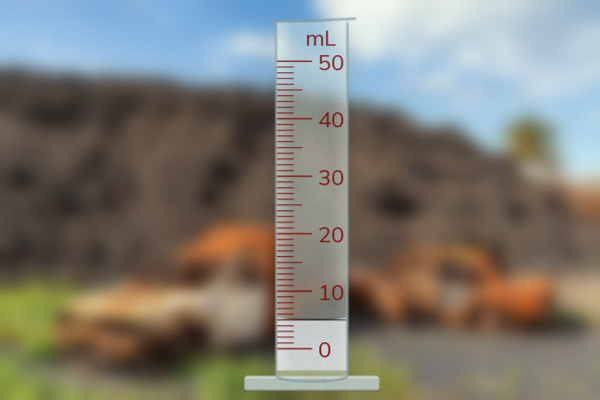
mL 5
